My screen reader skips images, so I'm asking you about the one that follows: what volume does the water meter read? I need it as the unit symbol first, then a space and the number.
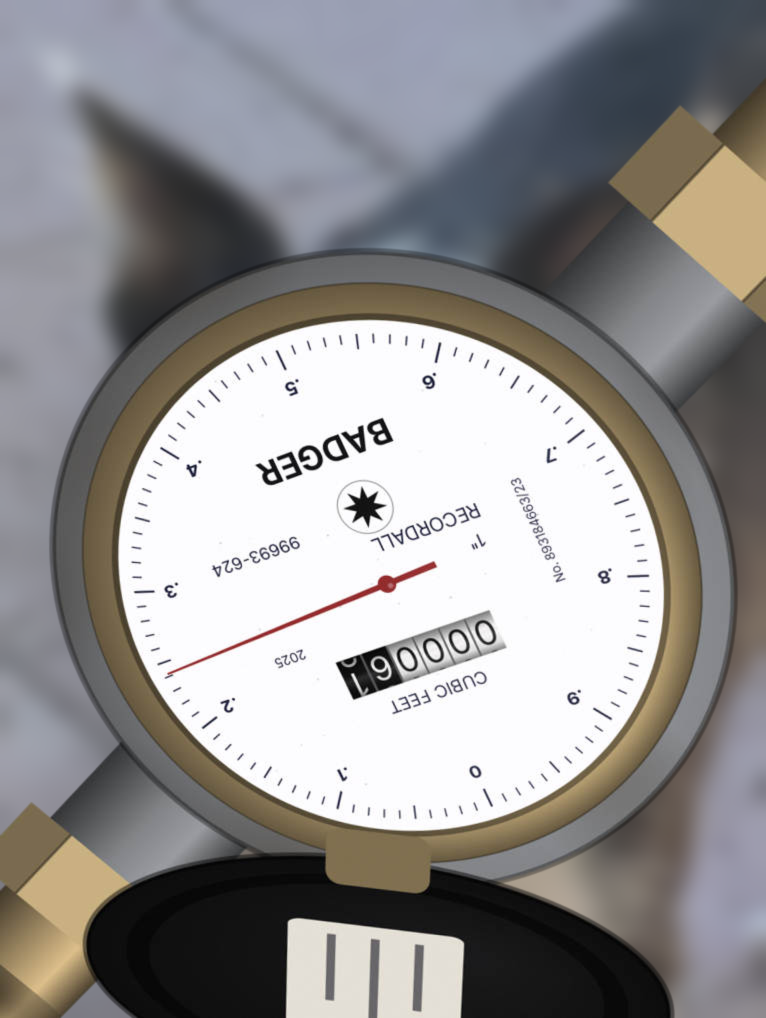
ft³ 61.24
